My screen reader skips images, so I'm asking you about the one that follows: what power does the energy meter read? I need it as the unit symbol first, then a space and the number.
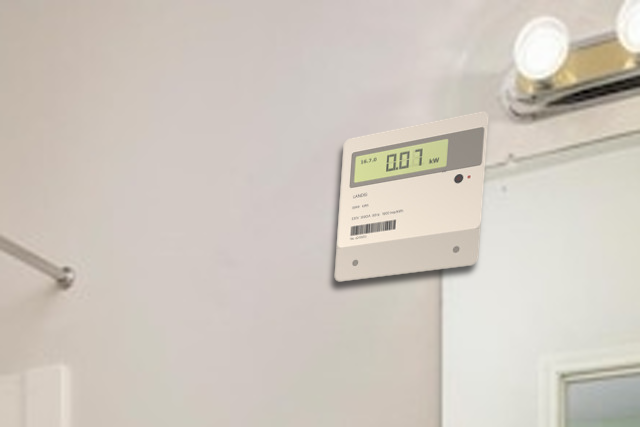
kW 0.07
